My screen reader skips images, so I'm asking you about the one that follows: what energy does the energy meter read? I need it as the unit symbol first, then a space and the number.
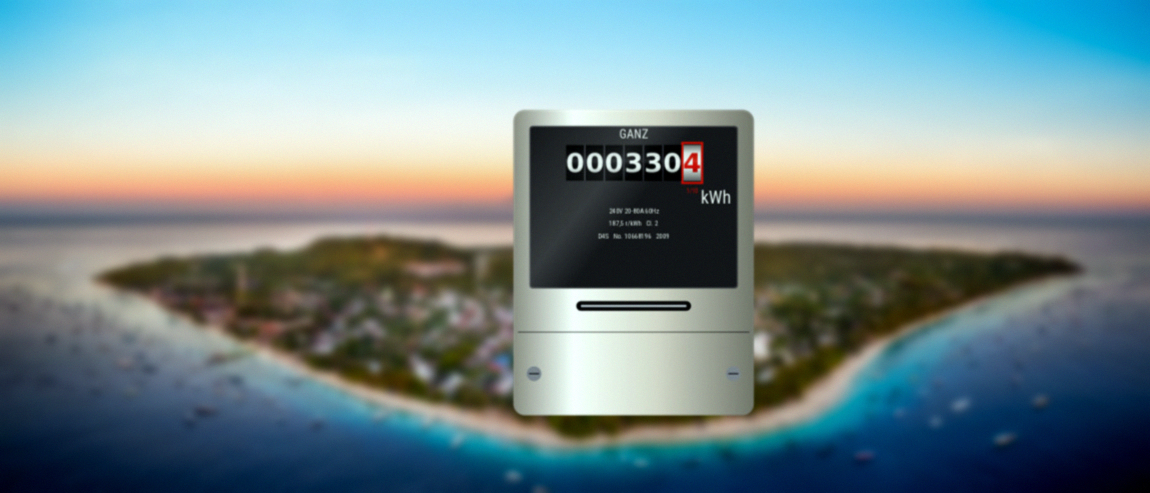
kWh 330.4
